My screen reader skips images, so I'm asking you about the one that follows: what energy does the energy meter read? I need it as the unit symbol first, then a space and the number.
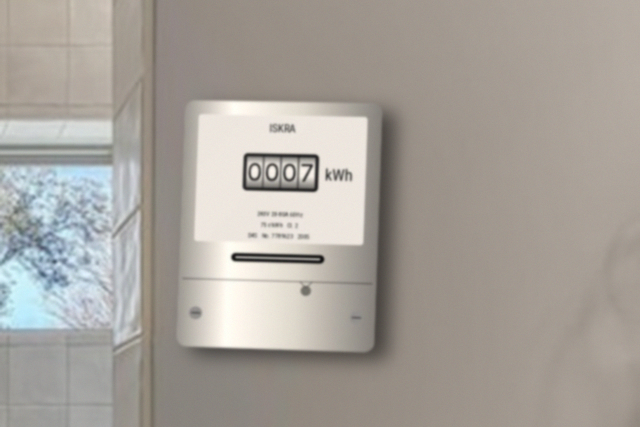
kWh 7
